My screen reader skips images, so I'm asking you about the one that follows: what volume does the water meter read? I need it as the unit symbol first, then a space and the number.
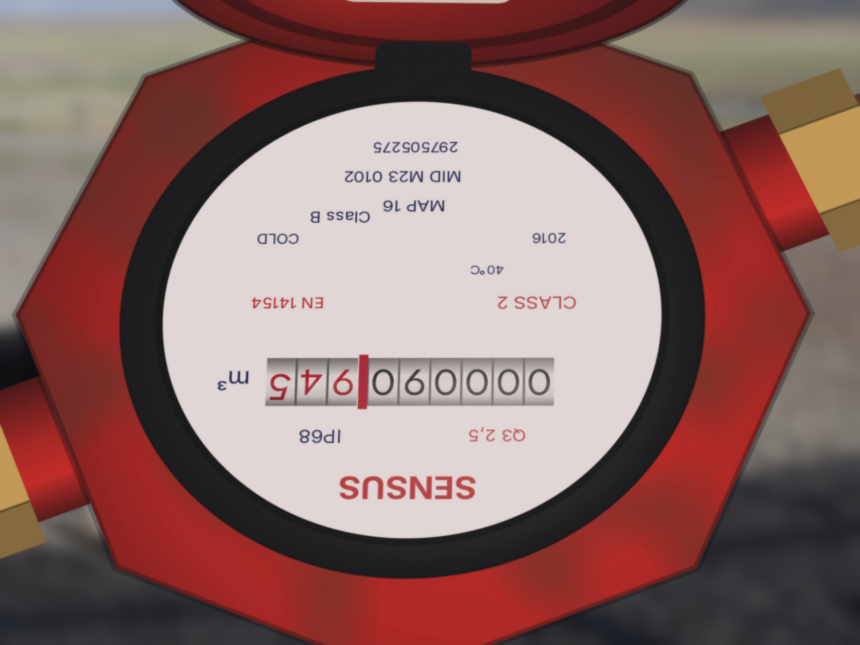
m³ 90.945
